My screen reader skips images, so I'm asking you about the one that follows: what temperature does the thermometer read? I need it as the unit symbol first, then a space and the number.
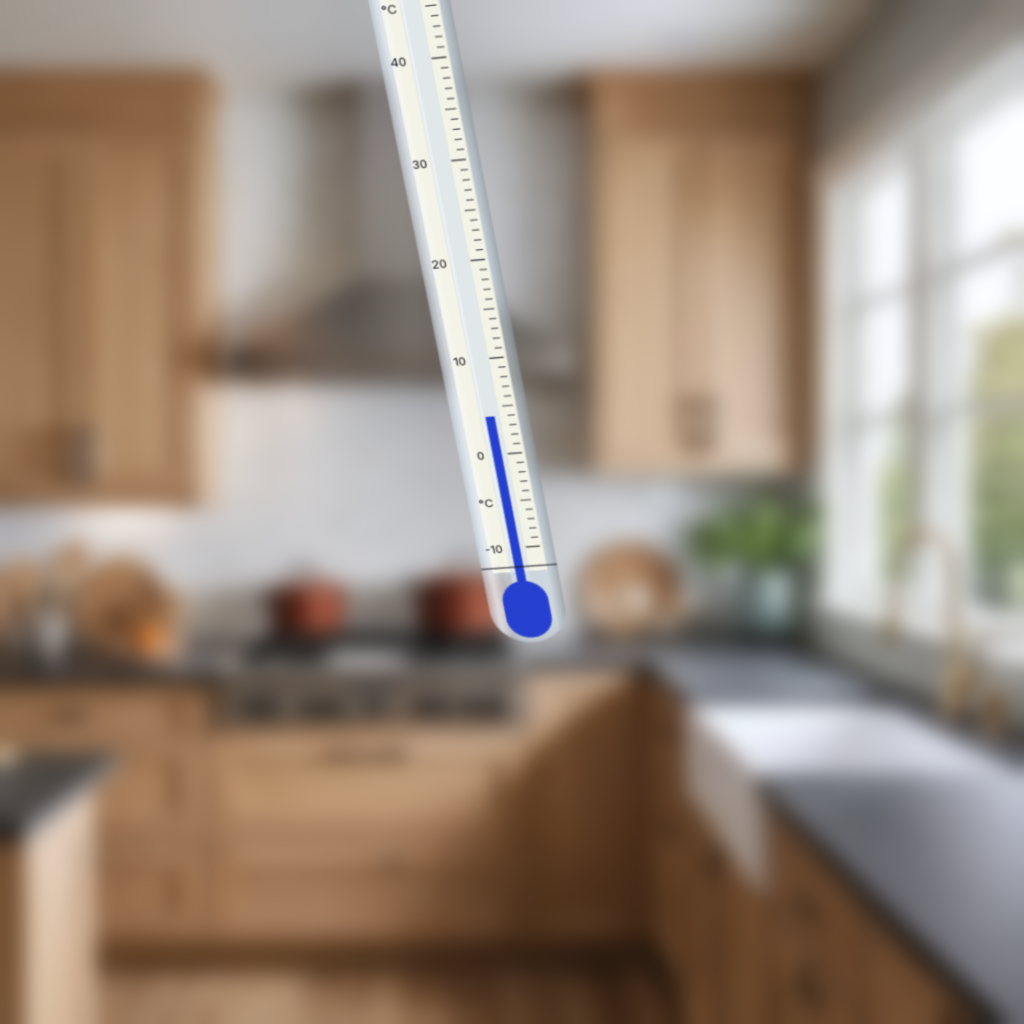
°C 4
